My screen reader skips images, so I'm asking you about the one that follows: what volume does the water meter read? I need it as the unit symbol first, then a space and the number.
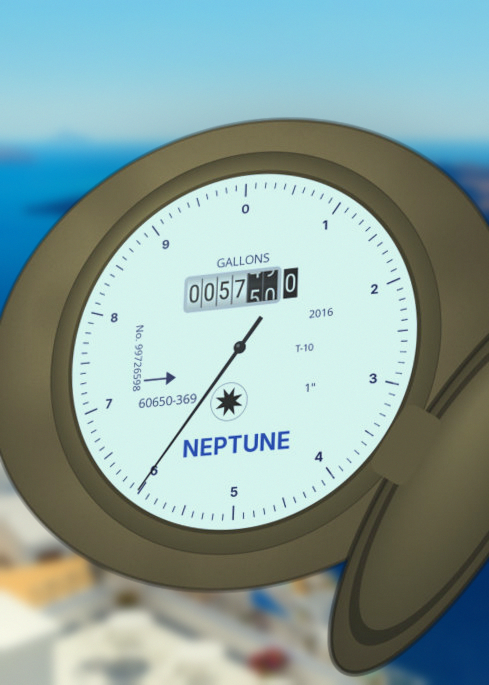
gal 57496.0
